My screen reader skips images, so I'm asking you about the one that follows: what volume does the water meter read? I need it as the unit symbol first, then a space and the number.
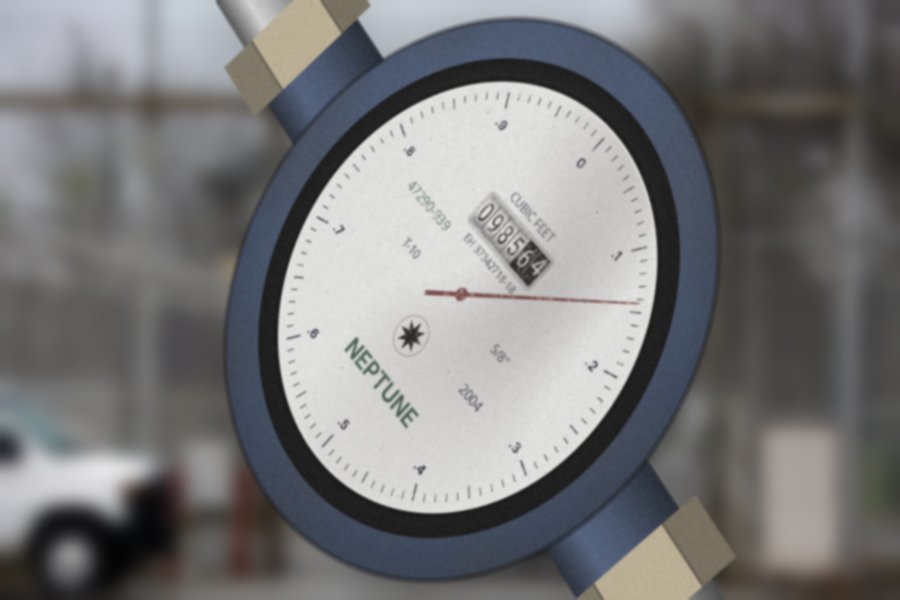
ft³ 98564.14
